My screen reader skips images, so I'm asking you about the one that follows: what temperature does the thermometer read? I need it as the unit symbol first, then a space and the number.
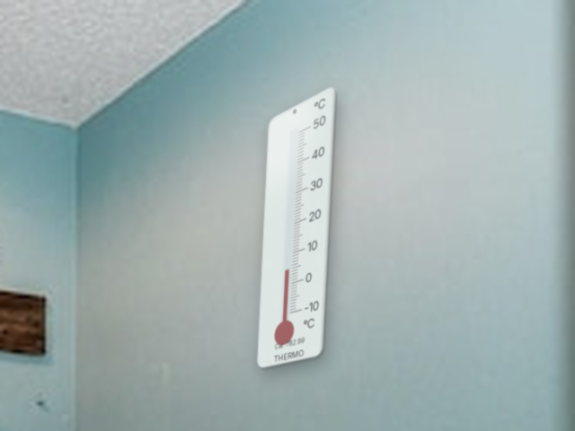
°C 5
